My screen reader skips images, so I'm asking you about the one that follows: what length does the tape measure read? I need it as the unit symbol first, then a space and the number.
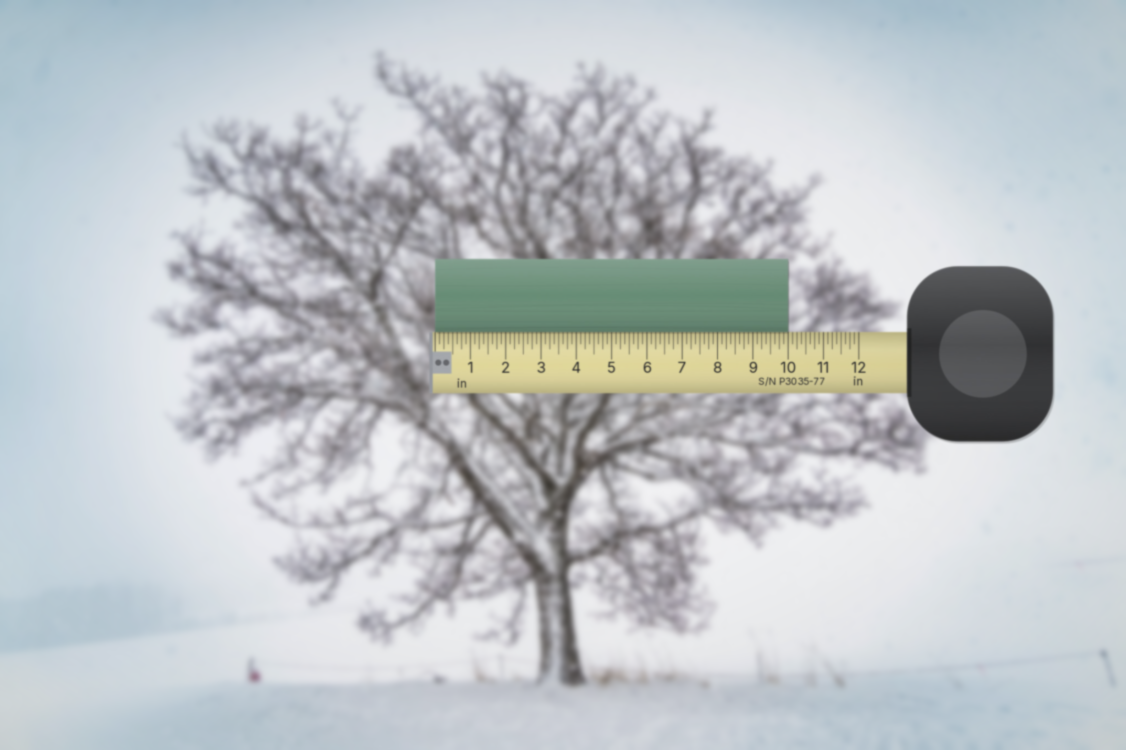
in 10
